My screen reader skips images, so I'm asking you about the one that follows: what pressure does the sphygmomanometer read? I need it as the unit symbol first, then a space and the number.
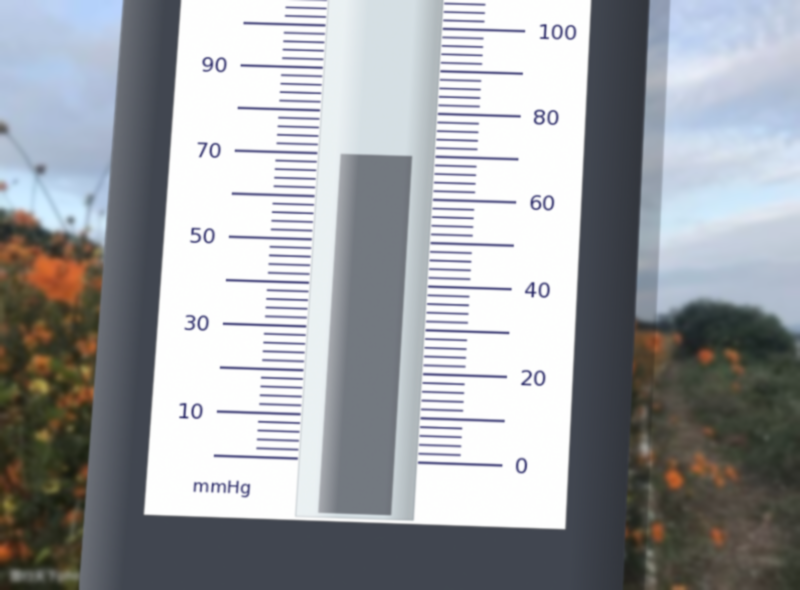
mmHg 70
